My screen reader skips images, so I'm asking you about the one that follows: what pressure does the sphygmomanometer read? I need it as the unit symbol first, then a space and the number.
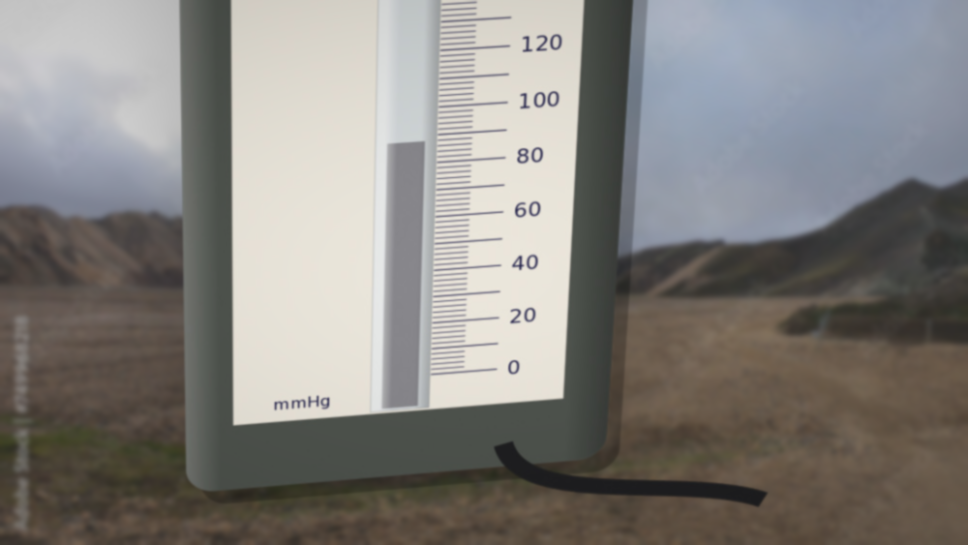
mmHg 88
